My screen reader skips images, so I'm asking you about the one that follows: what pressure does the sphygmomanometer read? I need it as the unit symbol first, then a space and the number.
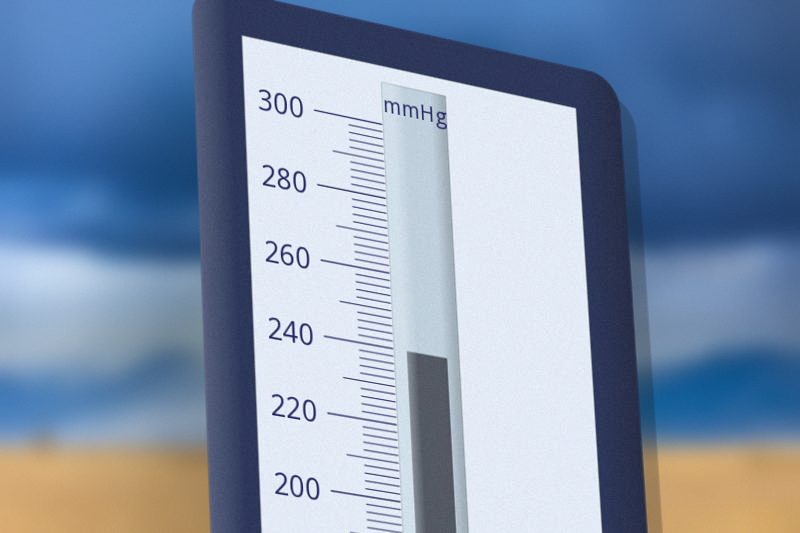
mmHg 240
